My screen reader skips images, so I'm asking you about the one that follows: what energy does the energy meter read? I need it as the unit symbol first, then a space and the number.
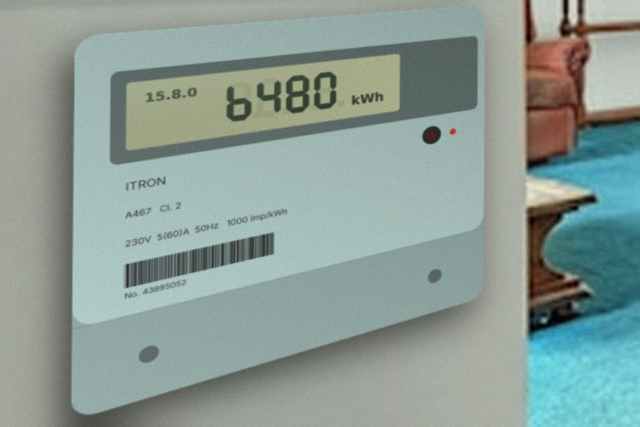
kWh 6480
